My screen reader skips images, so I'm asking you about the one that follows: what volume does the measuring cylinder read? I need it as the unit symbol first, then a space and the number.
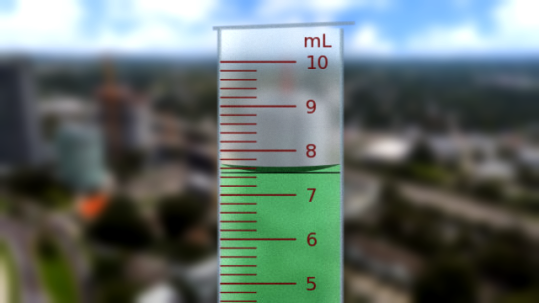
mL 7.5
